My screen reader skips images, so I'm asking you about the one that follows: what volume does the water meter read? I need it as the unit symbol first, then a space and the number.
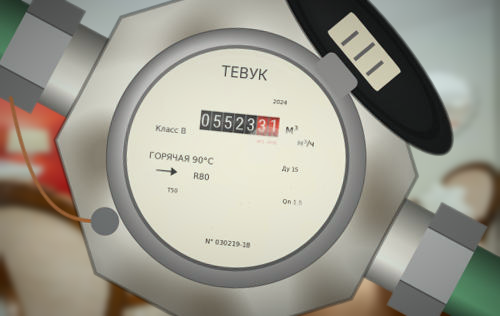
m³ 5523.31
